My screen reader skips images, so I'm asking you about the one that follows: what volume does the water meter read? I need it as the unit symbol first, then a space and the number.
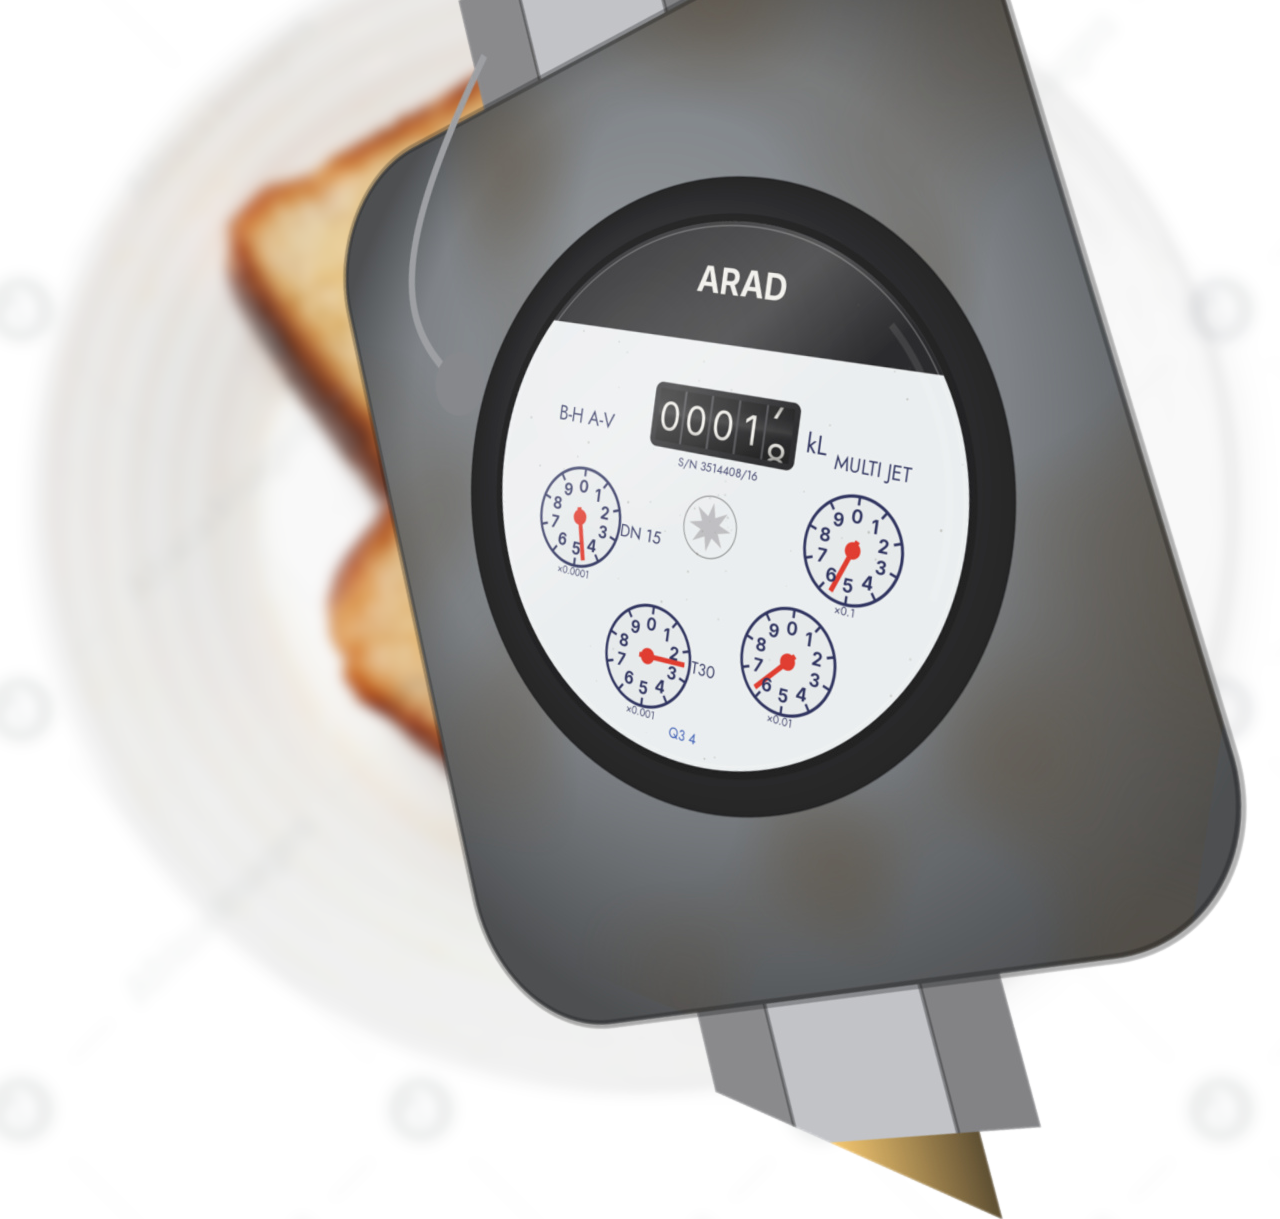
kL 17.5624
